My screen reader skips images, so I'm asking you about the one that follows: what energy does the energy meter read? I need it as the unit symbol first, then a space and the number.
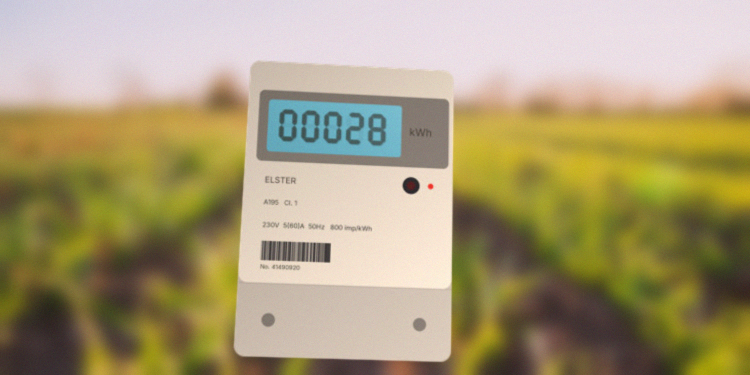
kWh 28
